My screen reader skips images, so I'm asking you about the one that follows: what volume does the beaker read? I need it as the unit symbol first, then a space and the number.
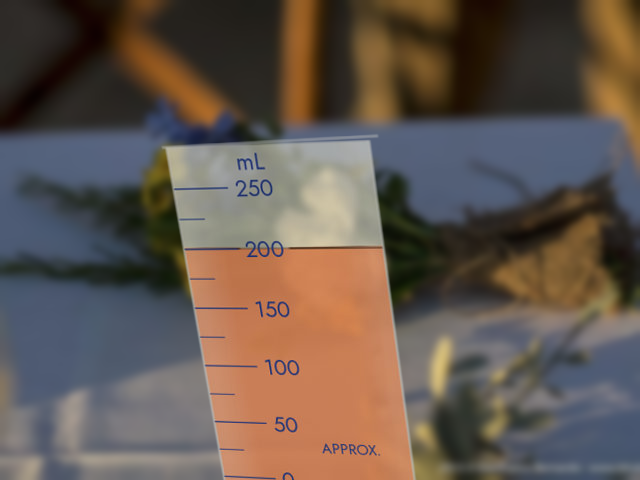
mL 200
